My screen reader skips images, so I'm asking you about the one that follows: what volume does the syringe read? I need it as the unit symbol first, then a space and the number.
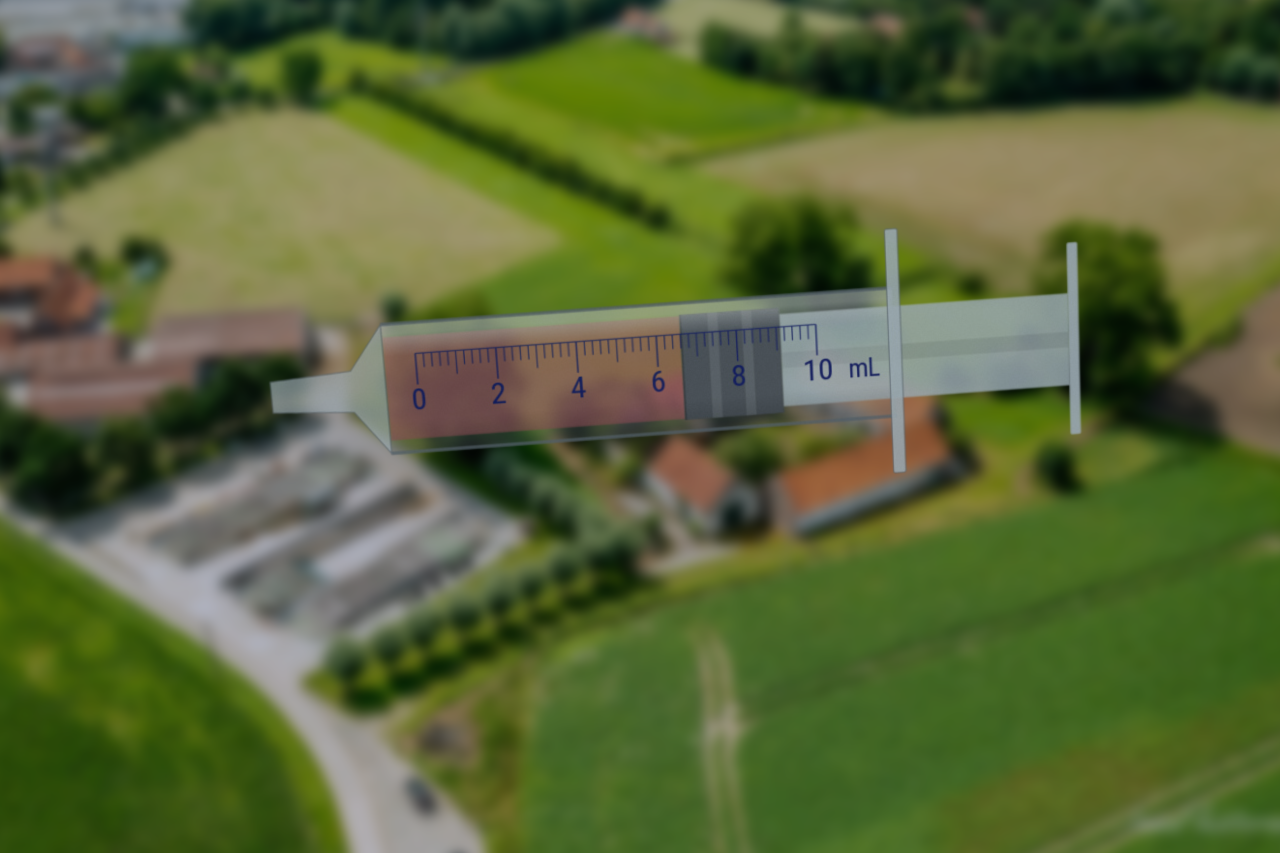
mL 6.6
